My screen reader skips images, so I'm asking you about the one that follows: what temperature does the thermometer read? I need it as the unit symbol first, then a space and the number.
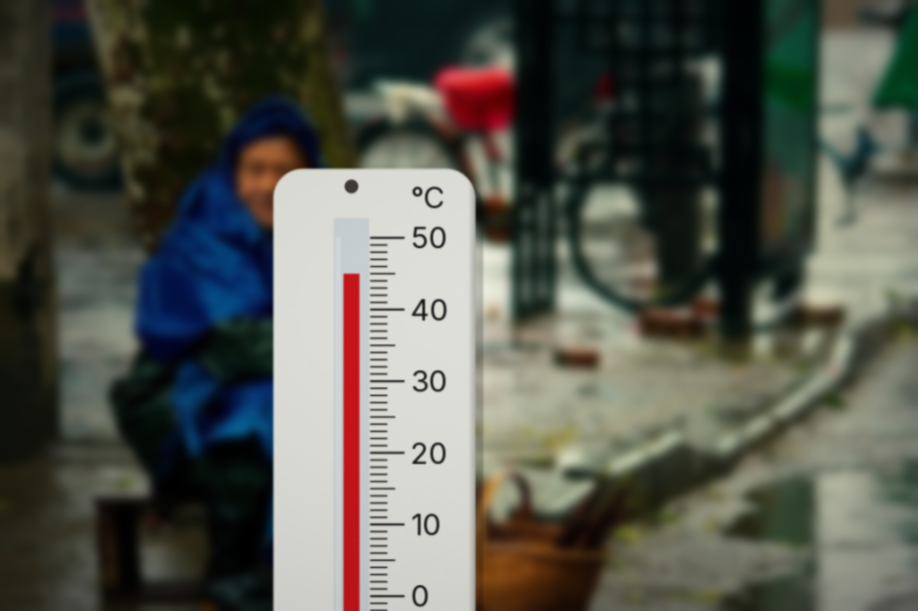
°C 45
